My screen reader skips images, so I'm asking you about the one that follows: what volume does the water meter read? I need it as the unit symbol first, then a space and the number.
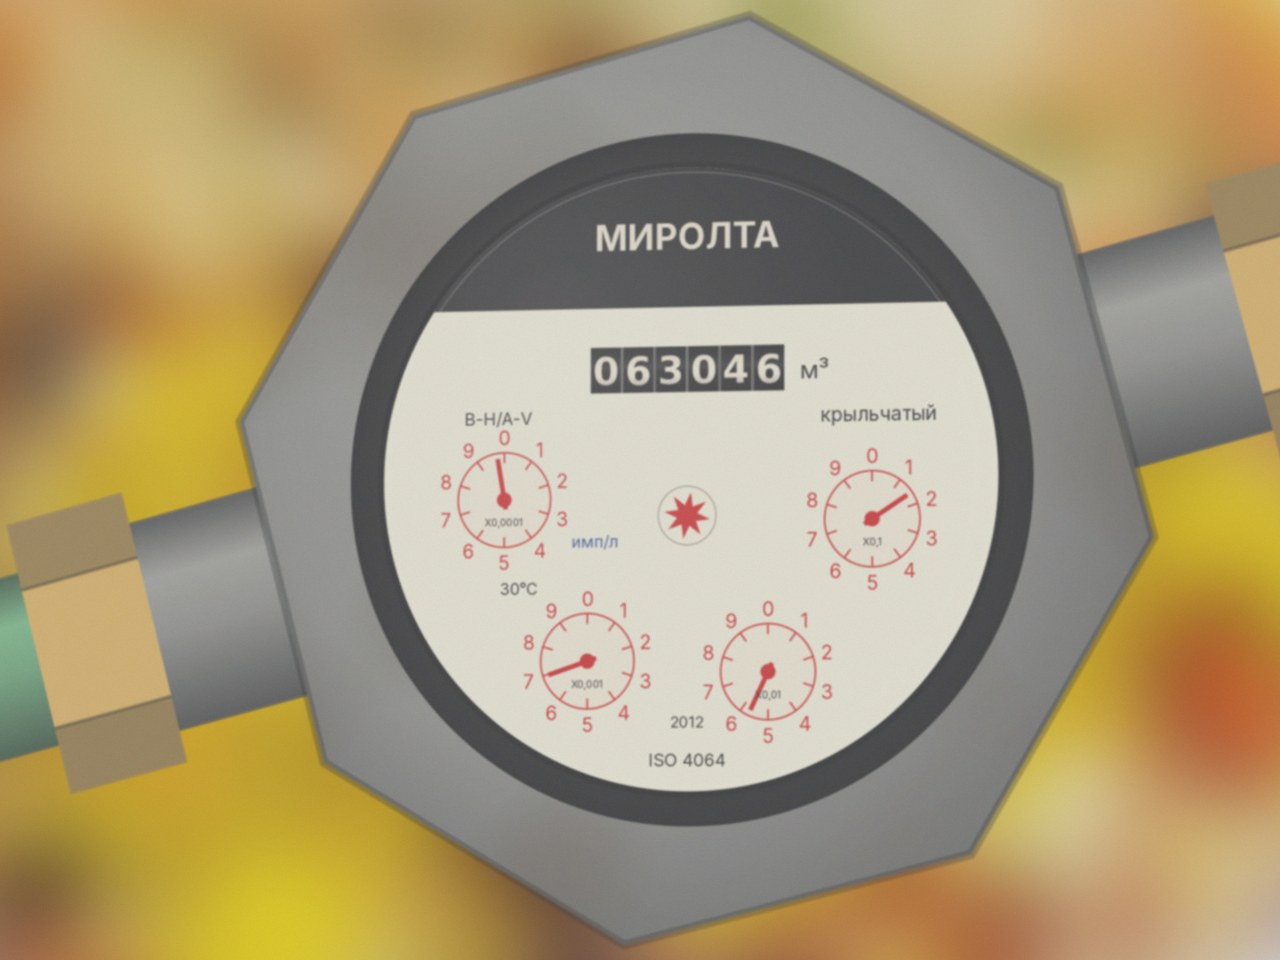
m³ 63046.1569
